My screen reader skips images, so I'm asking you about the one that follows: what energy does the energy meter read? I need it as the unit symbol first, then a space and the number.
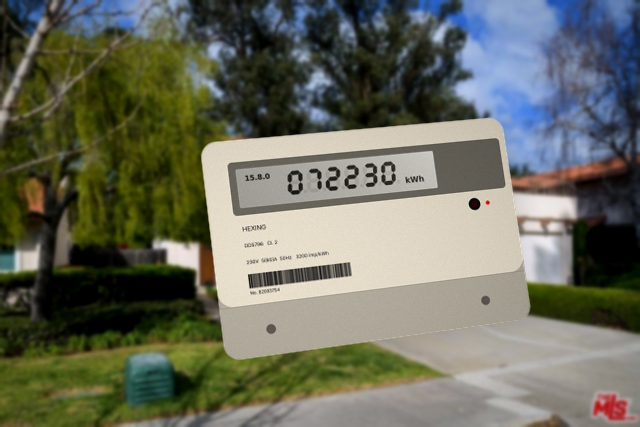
kWh 72230
